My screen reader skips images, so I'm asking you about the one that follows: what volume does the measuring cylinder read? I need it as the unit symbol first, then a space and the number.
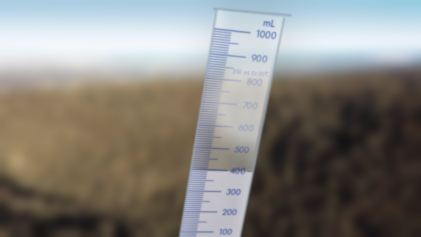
mL 400
